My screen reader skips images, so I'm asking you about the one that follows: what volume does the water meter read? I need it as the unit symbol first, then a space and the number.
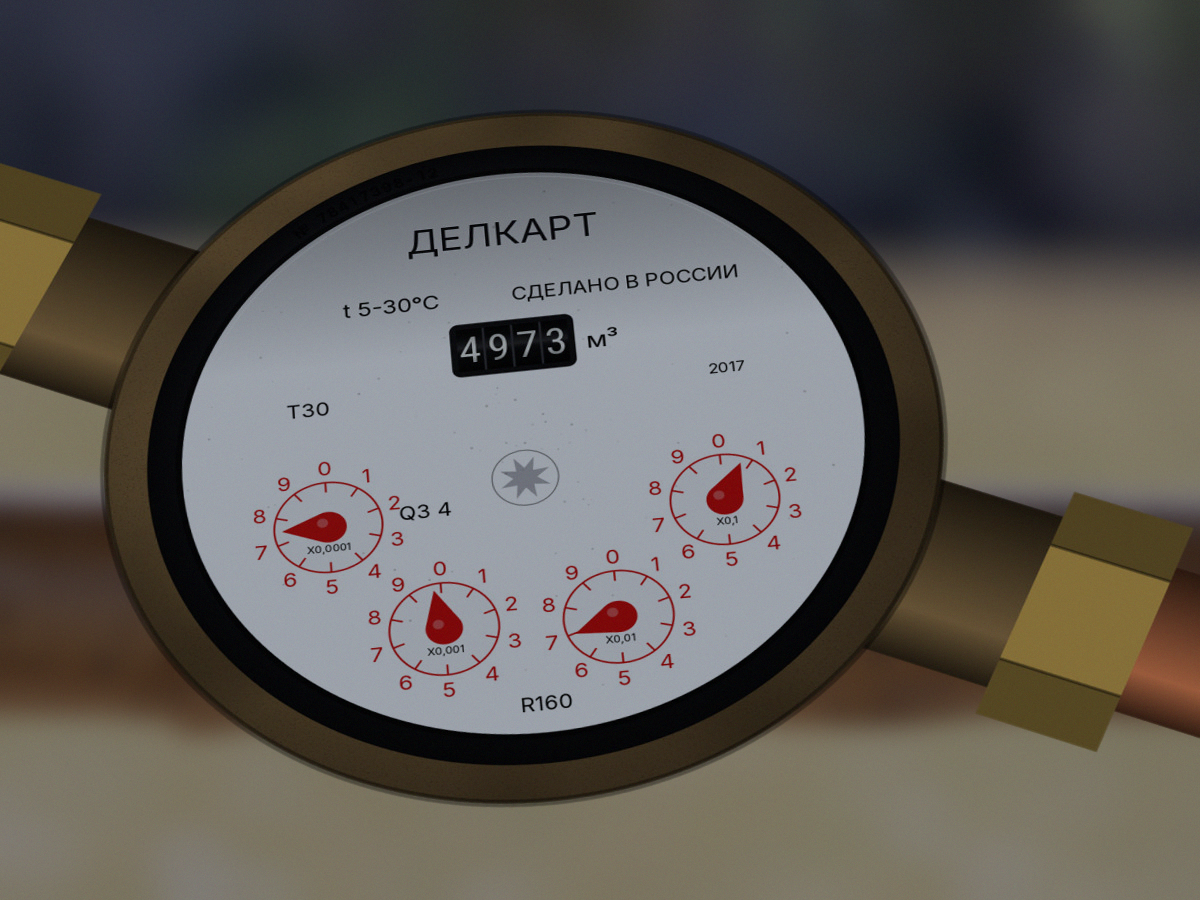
m³ 4973.0697
